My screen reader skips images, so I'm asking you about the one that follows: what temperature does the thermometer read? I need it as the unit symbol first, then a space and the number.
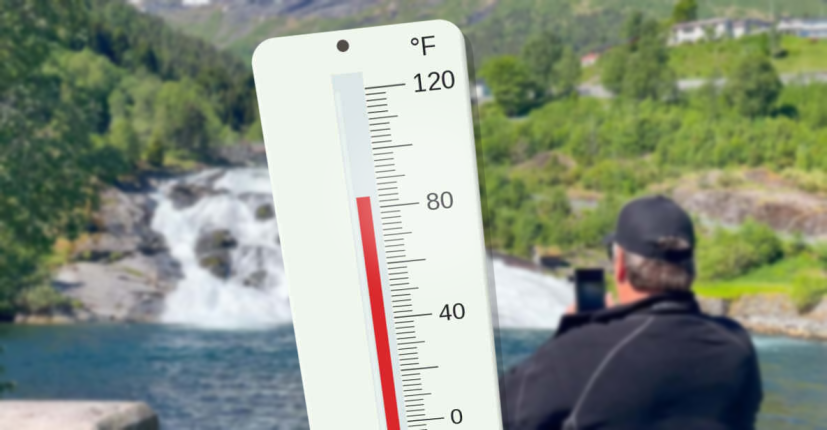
°F 84
